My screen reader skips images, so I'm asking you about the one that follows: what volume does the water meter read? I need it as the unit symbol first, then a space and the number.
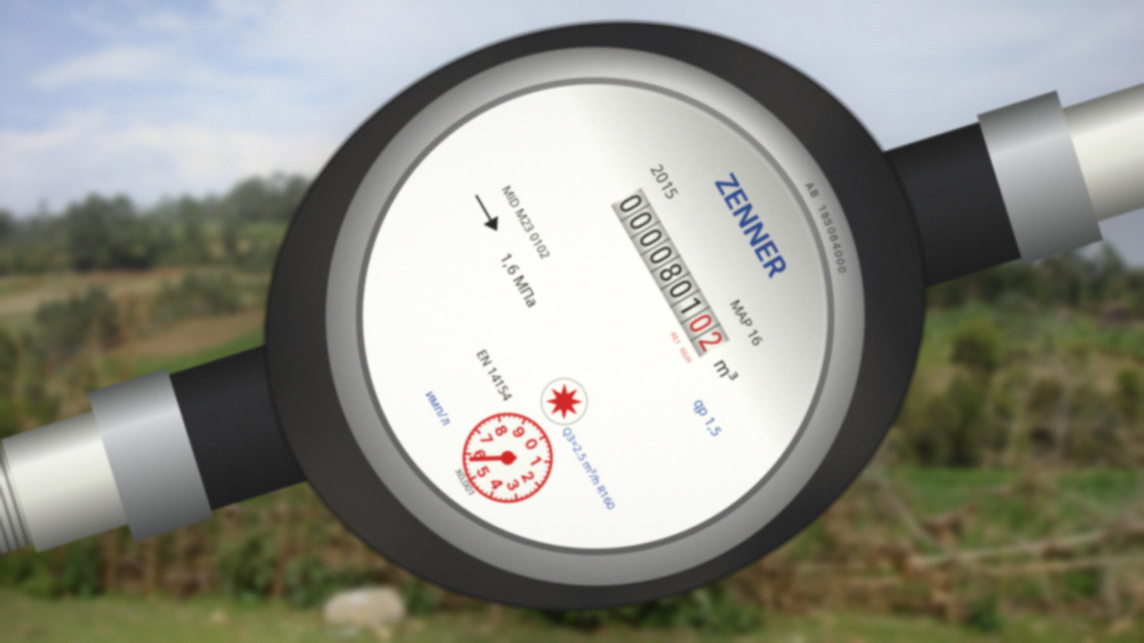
m³ 801.025
